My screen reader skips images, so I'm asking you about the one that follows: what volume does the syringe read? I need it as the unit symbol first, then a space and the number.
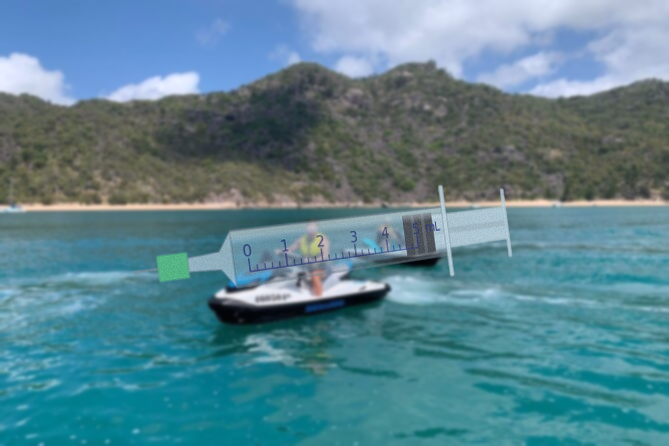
mL 4.6
